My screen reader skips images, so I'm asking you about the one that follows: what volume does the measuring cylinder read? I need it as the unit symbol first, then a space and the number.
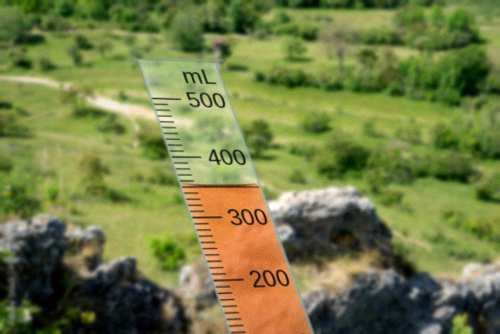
mL 350
